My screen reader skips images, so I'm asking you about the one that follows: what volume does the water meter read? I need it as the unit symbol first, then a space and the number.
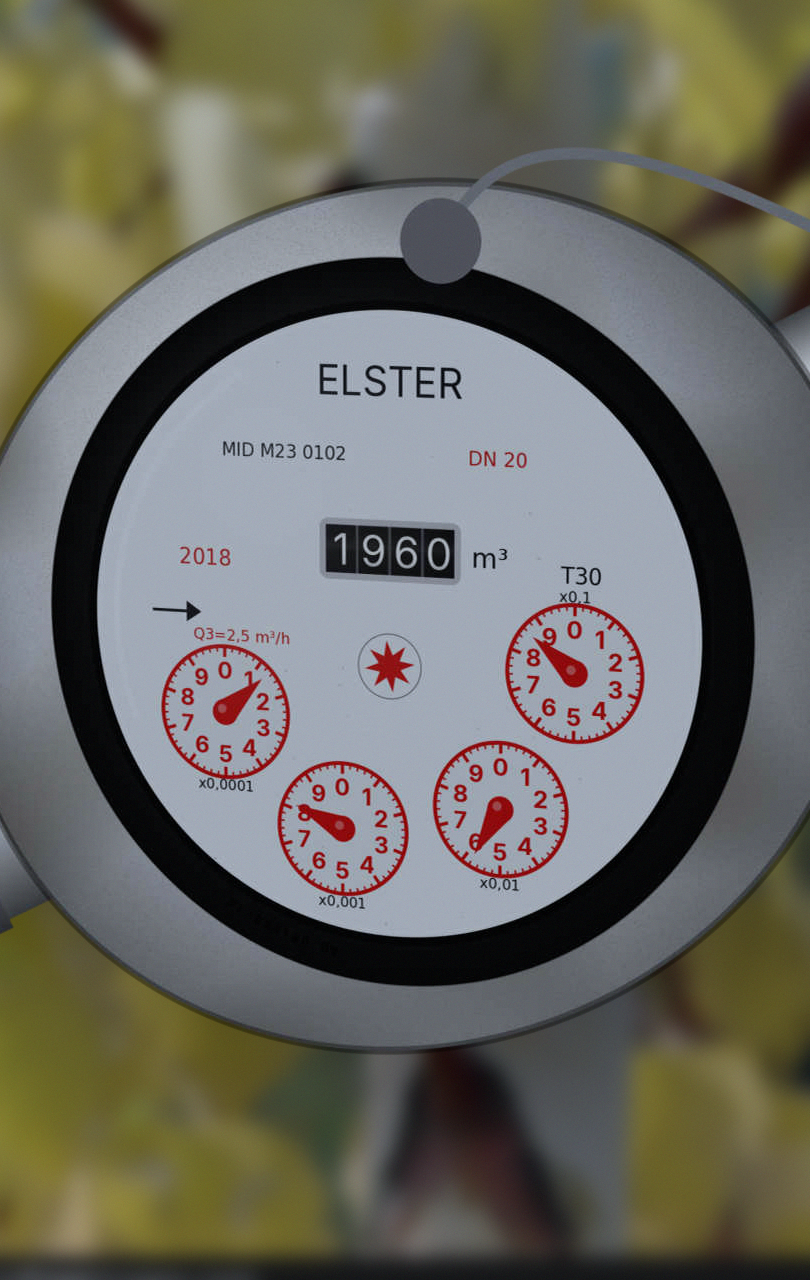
m³ 1960.8581
